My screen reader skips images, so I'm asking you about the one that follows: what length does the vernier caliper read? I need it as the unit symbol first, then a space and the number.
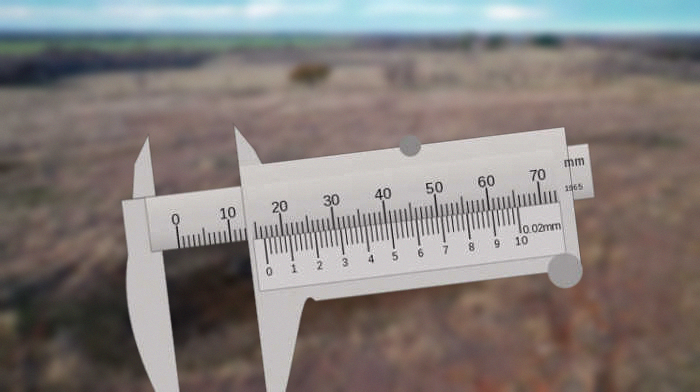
mm 16.5
